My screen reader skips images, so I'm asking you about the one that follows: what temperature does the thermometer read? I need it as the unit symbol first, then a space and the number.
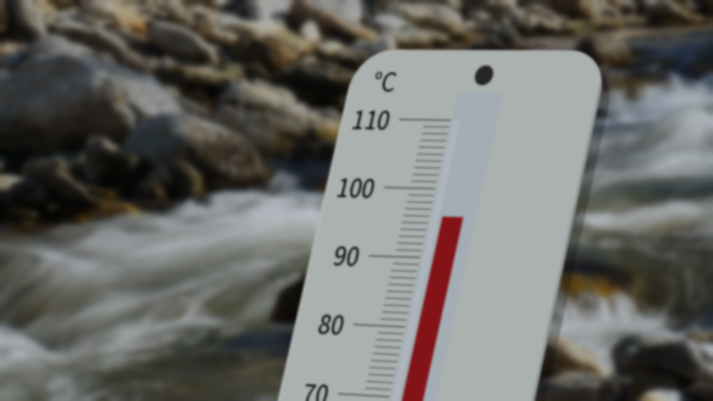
°C 96
